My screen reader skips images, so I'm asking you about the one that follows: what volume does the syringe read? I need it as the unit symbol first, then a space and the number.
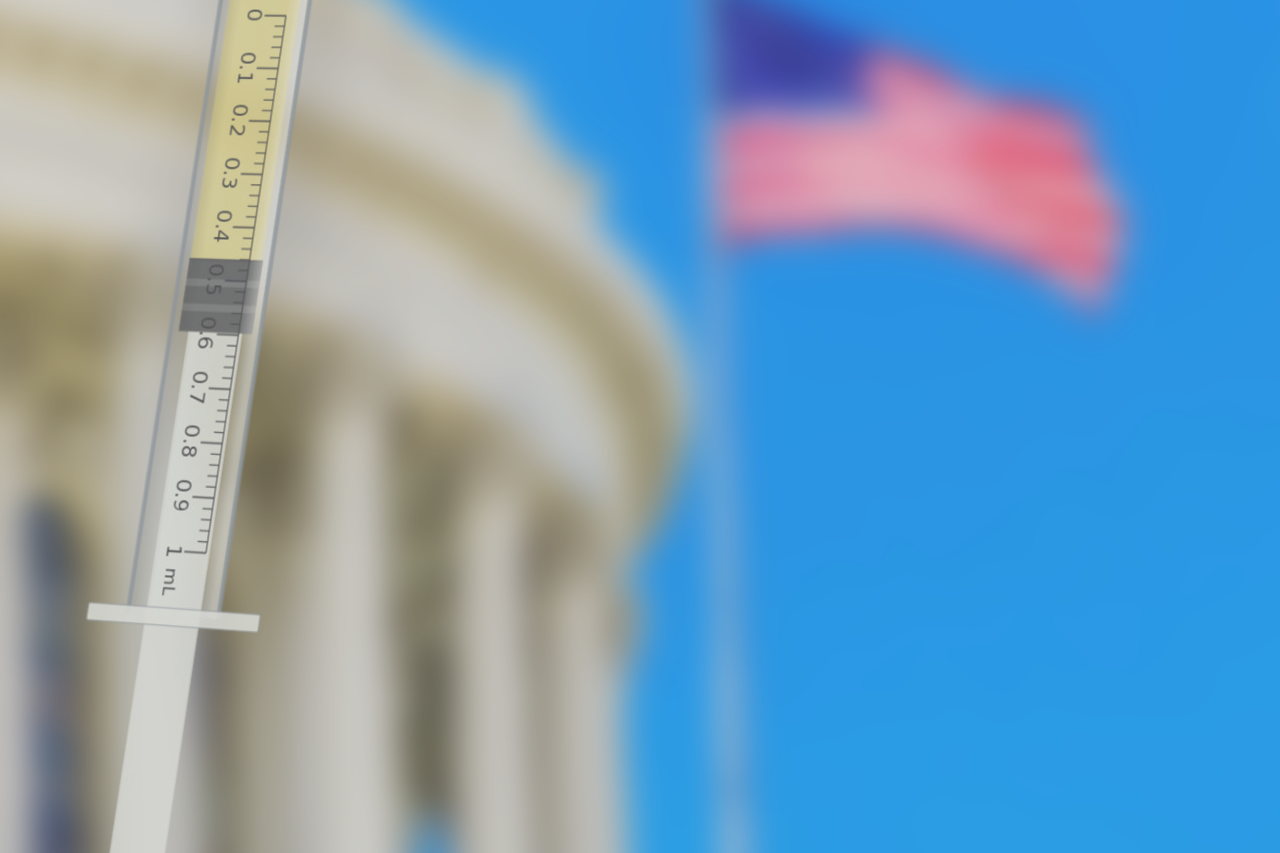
mL 0.46
